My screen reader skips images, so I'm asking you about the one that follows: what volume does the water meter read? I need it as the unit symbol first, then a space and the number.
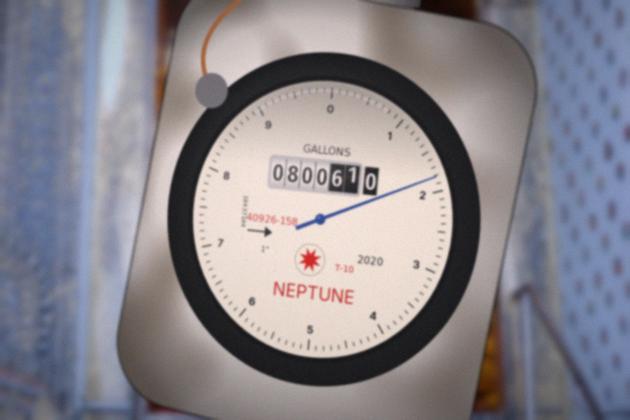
gal 800611.8
